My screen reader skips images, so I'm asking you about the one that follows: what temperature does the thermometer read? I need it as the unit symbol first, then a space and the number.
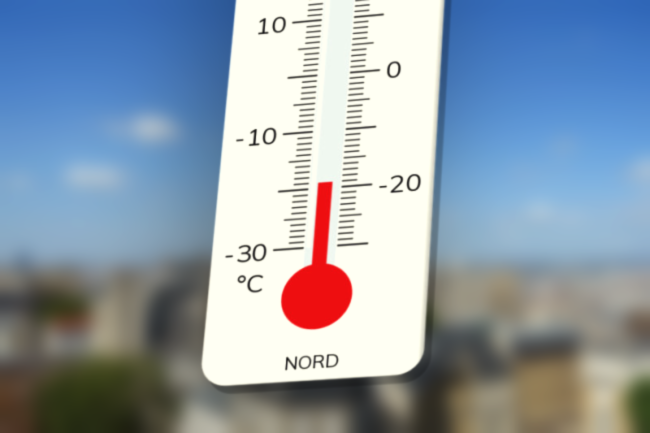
°C -19
